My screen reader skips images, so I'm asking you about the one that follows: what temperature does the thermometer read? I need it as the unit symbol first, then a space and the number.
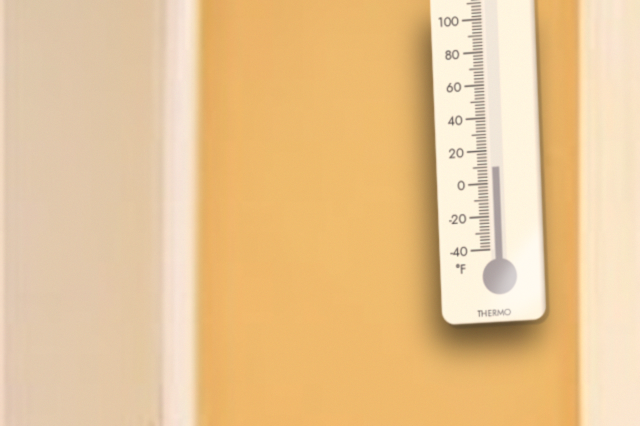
°F 10
